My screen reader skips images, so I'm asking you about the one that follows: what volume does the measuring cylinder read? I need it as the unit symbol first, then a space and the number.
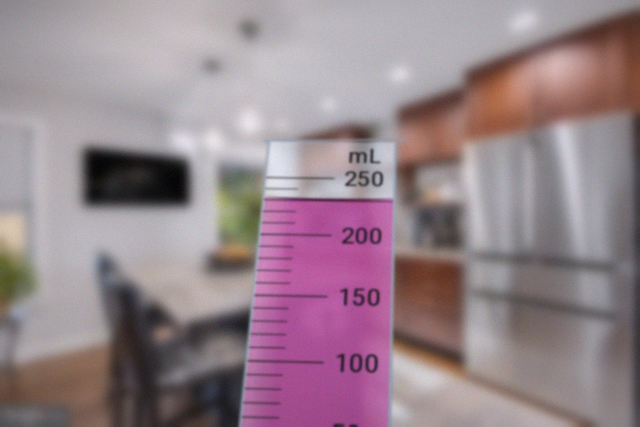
mL 230
